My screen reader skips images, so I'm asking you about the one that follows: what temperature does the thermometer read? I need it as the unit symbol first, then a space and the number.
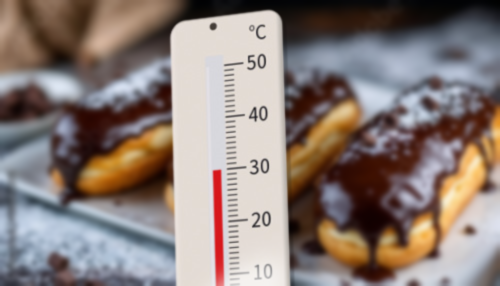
°C 30
